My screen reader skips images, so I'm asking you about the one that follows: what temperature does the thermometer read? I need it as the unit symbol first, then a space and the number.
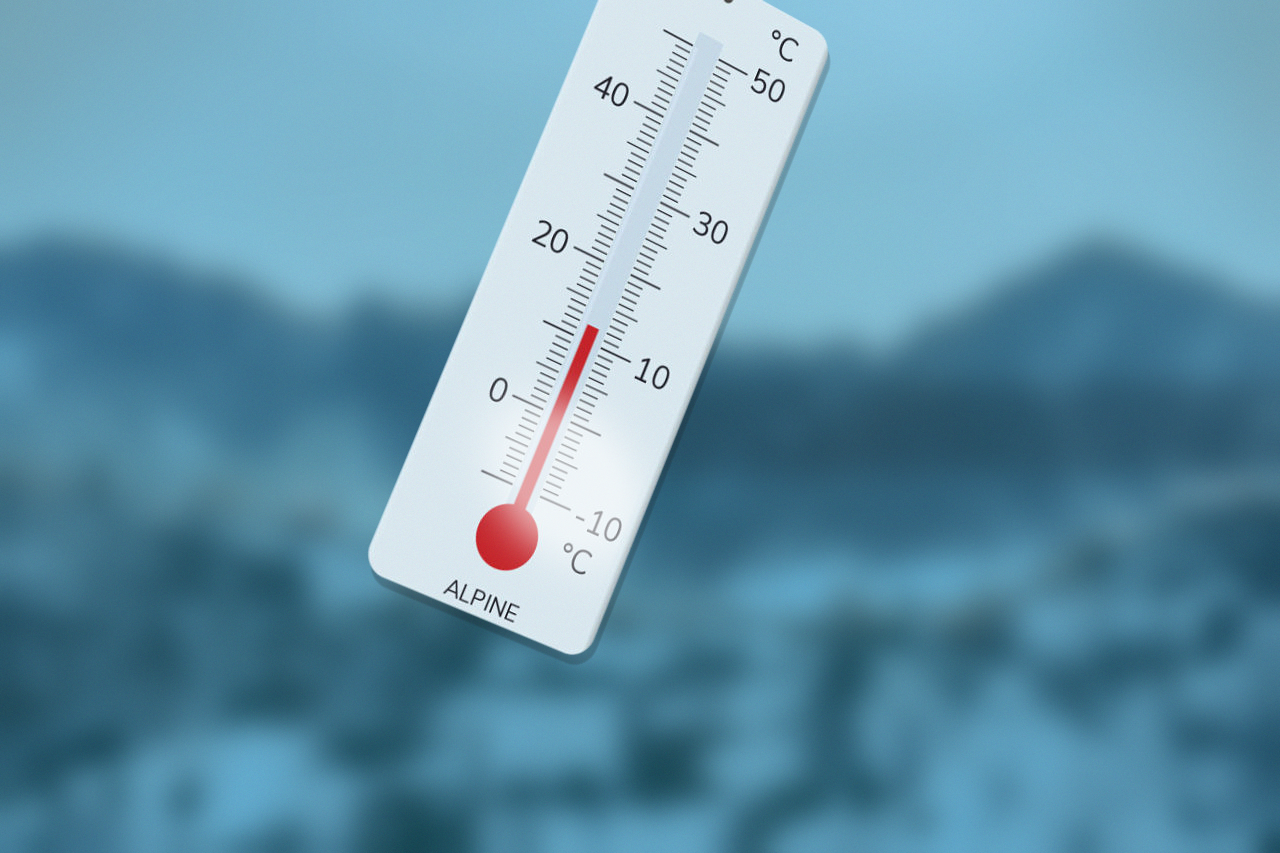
°C 12
